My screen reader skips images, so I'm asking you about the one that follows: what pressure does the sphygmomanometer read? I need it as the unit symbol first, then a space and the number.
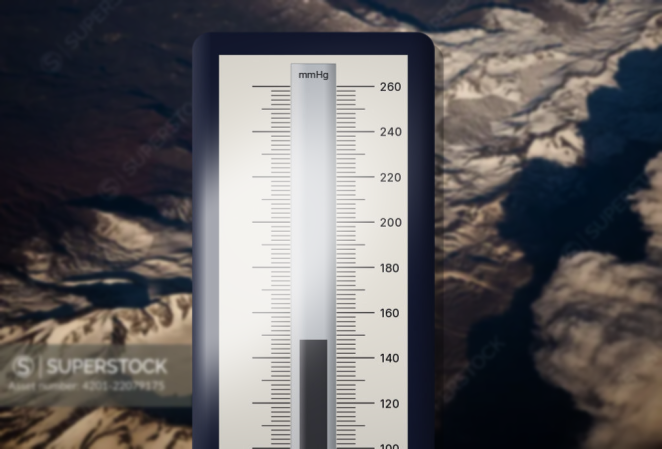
mmHg 148
